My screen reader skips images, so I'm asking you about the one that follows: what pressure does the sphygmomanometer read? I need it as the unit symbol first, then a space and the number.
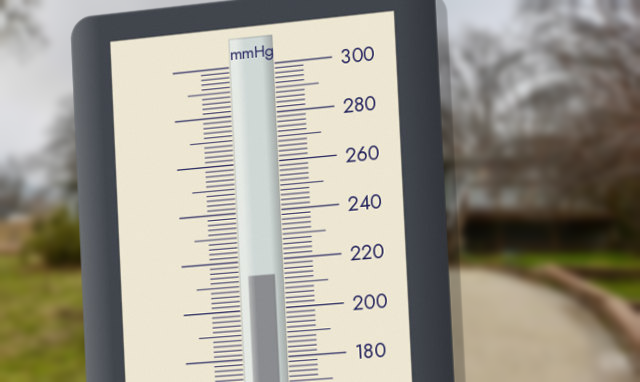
mmHg 214
